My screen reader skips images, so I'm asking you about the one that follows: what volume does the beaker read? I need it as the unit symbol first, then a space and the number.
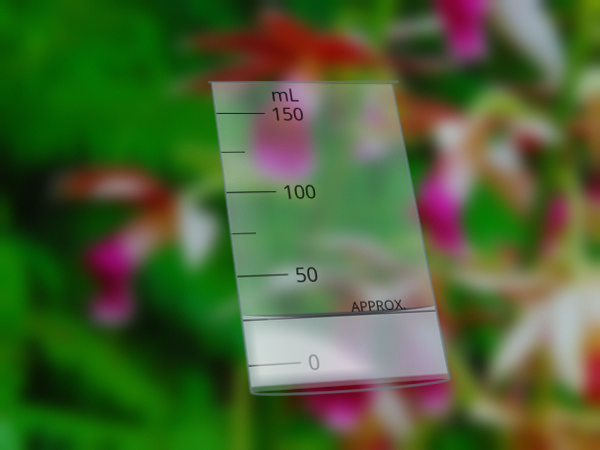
mL 25
